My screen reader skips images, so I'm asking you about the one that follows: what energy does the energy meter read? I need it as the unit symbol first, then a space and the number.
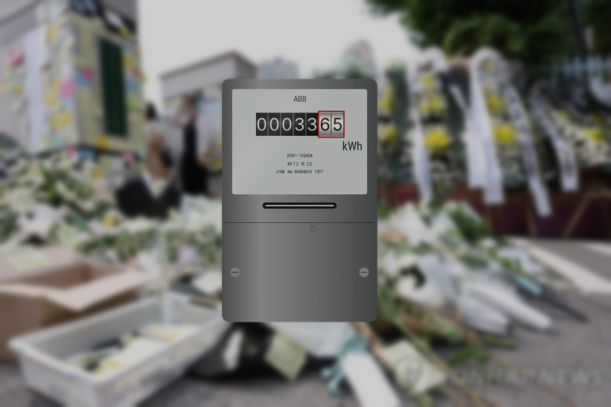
kWh 33.65
